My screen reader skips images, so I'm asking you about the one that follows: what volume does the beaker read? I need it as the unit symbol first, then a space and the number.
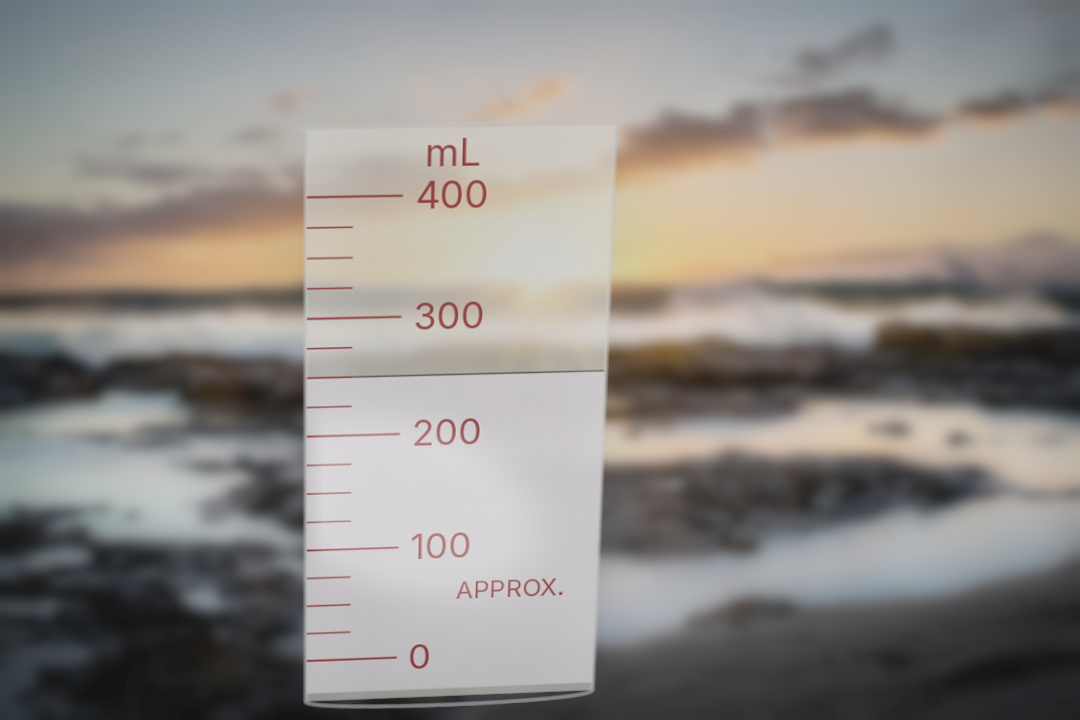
mL 250
